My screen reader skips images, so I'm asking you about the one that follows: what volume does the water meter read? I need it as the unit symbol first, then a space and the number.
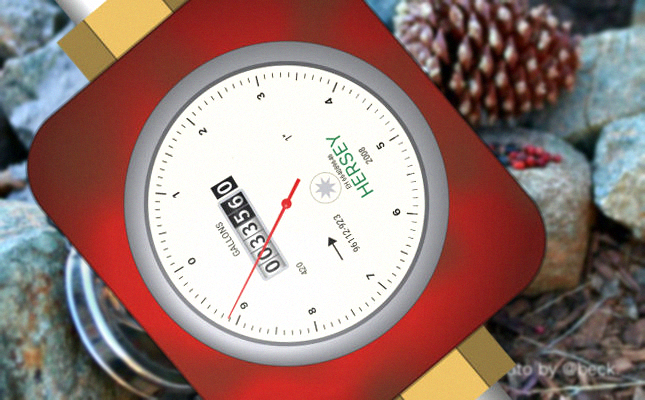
gal 33559.1
